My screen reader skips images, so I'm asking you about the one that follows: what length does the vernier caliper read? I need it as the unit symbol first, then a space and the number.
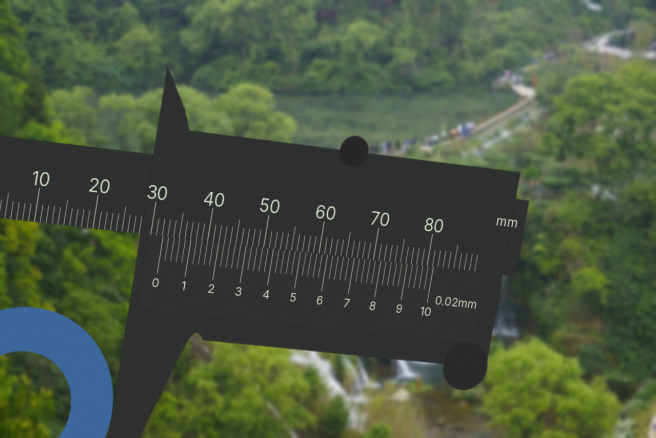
mm 32.2
